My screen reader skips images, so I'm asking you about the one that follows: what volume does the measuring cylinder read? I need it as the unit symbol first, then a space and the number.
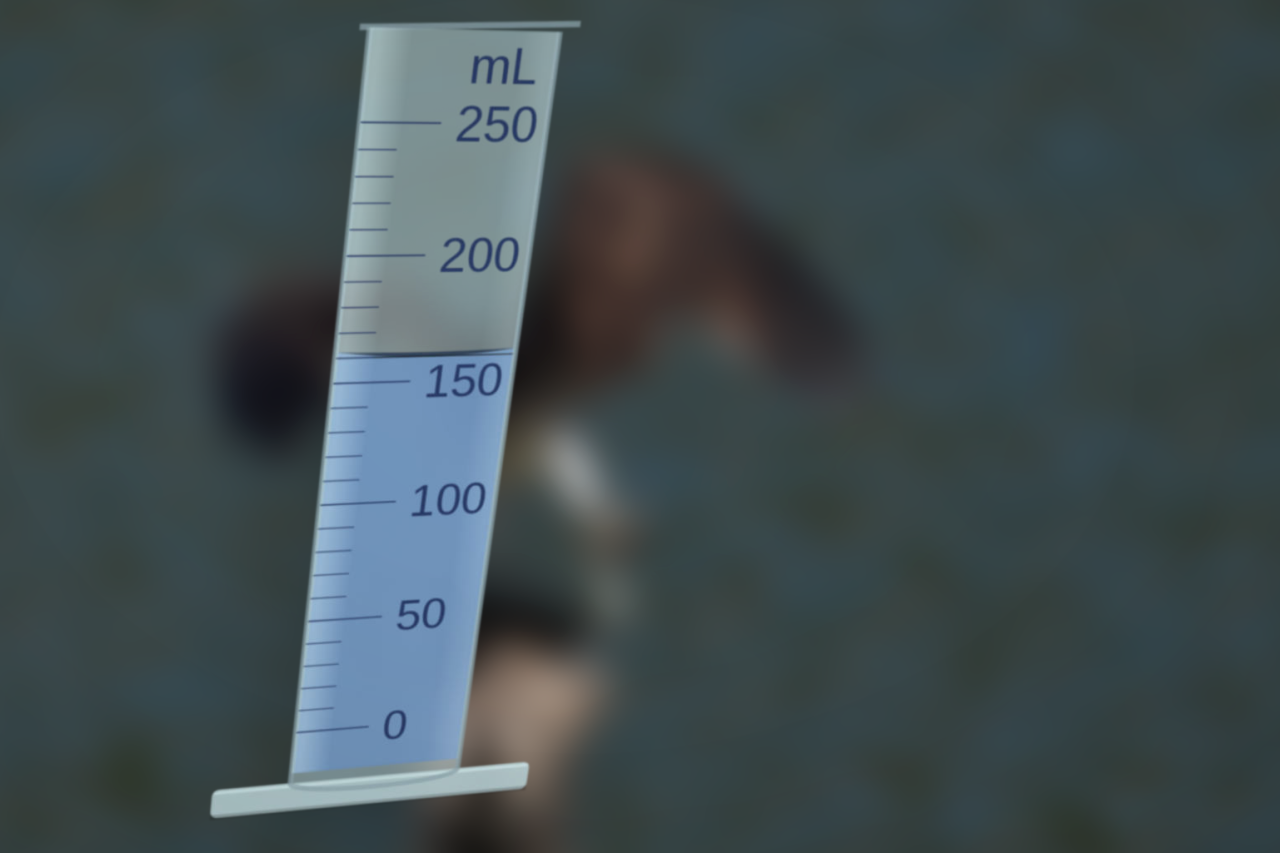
mL 160
